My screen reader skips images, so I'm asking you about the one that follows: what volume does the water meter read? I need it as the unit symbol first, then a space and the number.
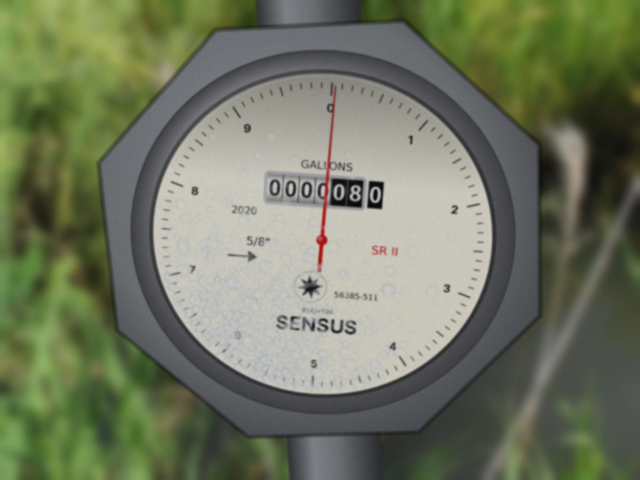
gal 80.0
